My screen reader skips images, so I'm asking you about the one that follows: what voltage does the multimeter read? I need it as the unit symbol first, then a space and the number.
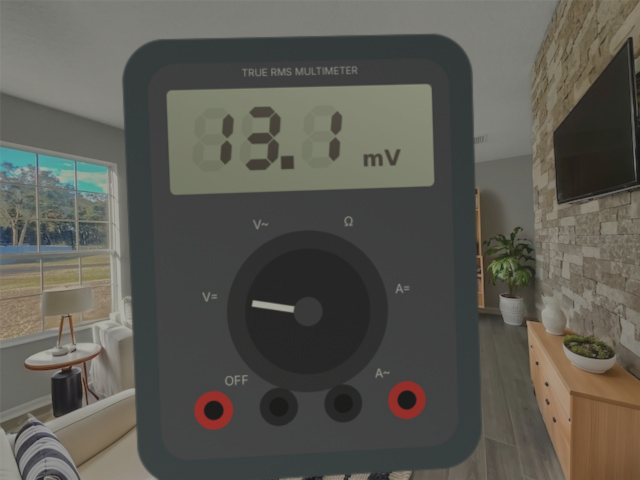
mV 13.1
